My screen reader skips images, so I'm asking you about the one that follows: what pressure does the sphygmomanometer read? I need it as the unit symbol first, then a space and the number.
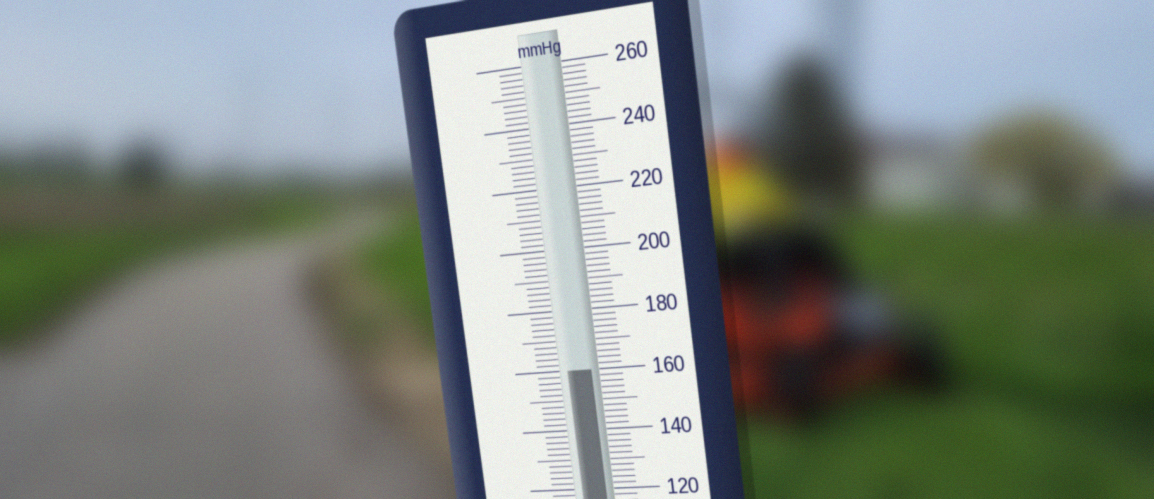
mmHg 160
